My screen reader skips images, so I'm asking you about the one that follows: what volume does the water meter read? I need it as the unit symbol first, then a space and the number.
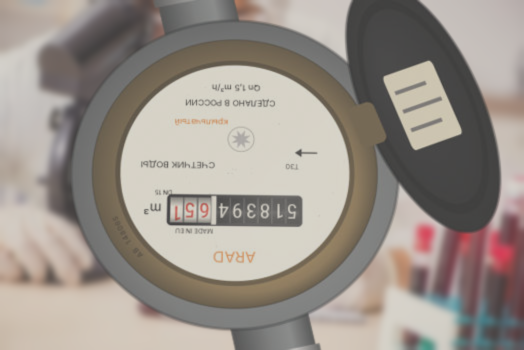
m³ 518394.651
